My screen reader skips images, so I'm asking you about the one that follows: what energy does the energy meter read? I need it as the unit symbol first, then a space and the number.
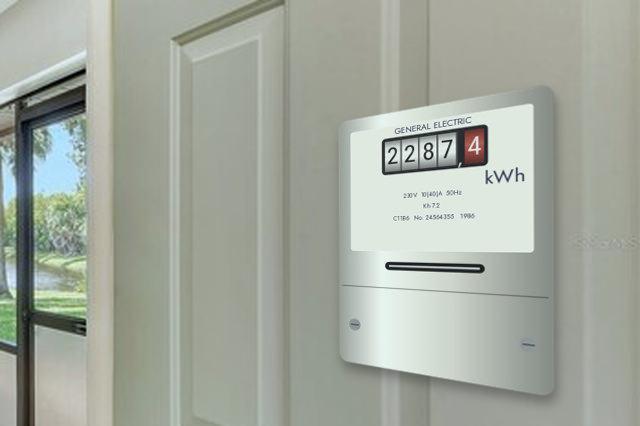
kWh 2287.4
